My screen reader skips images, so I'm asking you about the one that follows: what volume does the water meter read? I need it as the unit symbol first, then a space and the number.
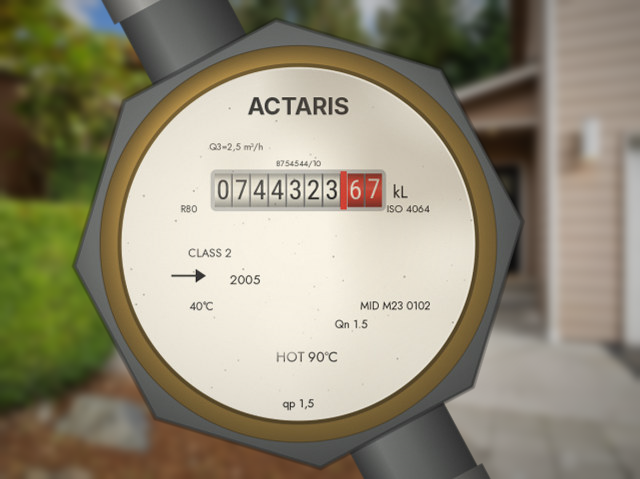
kL 744323.67
